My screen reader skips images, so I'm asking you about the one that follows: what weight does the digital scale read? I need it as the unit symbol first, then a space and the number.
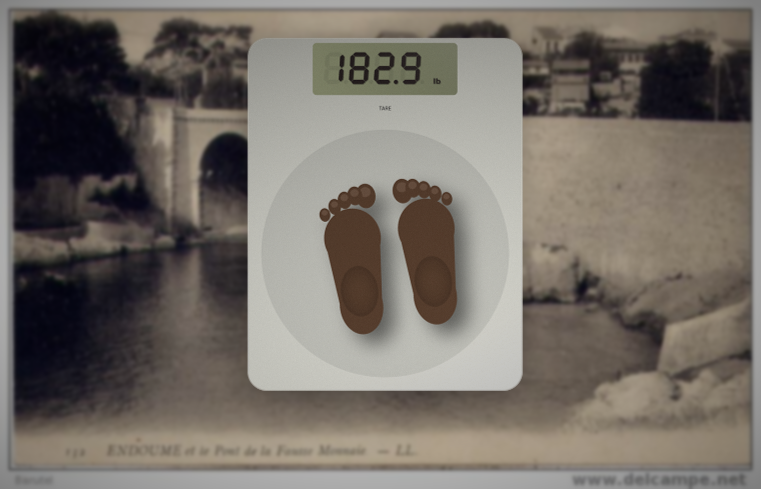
lb 182.9
